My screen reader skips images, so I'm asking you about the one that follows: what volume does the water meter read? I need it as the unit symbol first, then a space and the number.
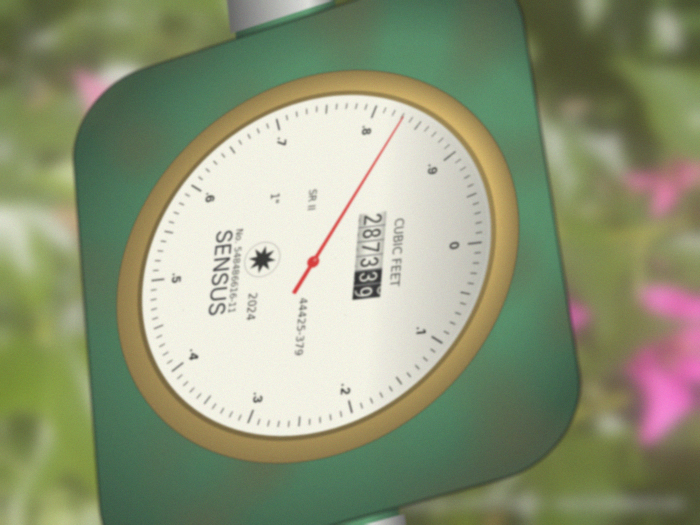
ft³ 287338.83
